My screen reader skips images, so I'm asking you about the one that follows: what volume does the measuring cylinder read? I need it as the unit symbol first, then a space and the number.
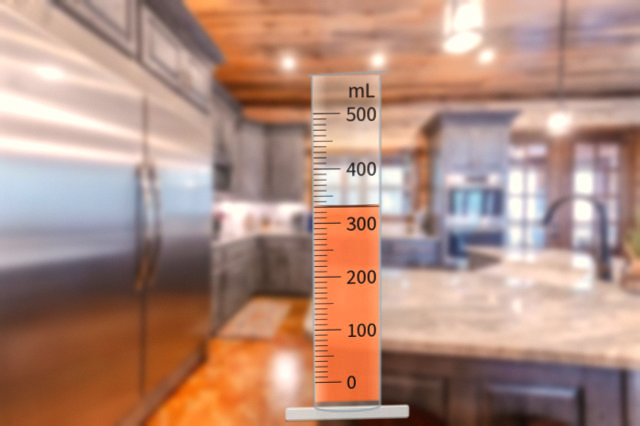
mL 330
